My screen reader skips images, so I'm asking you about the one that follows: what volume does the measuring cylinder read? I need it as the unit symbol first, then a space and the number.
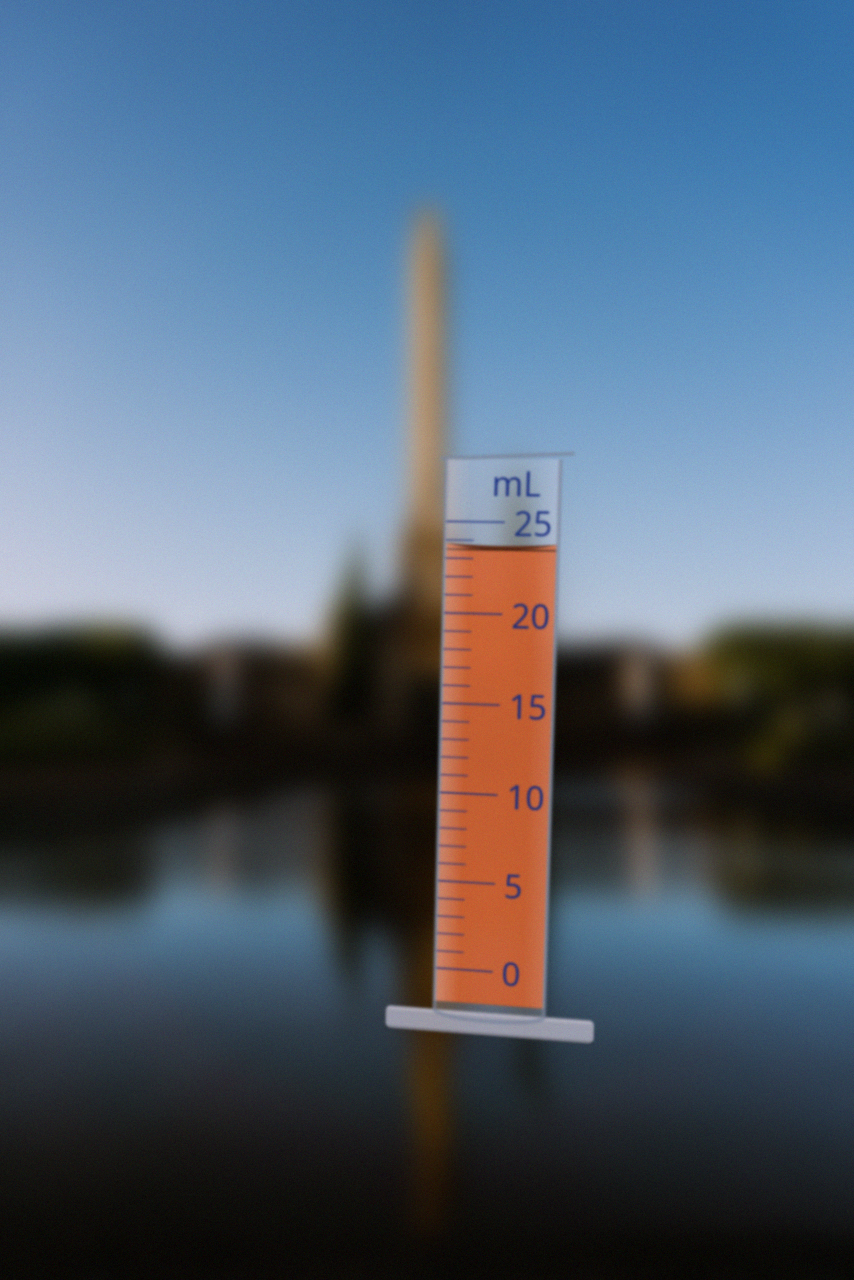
mL 23.5
